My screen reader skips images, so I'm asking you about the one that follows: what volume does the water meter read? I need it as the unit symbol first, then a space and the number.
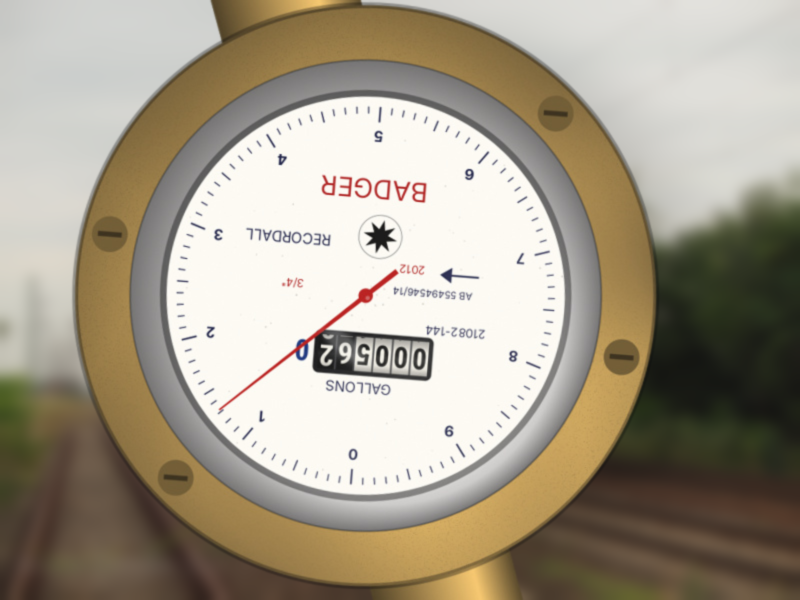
gal 5621.3
